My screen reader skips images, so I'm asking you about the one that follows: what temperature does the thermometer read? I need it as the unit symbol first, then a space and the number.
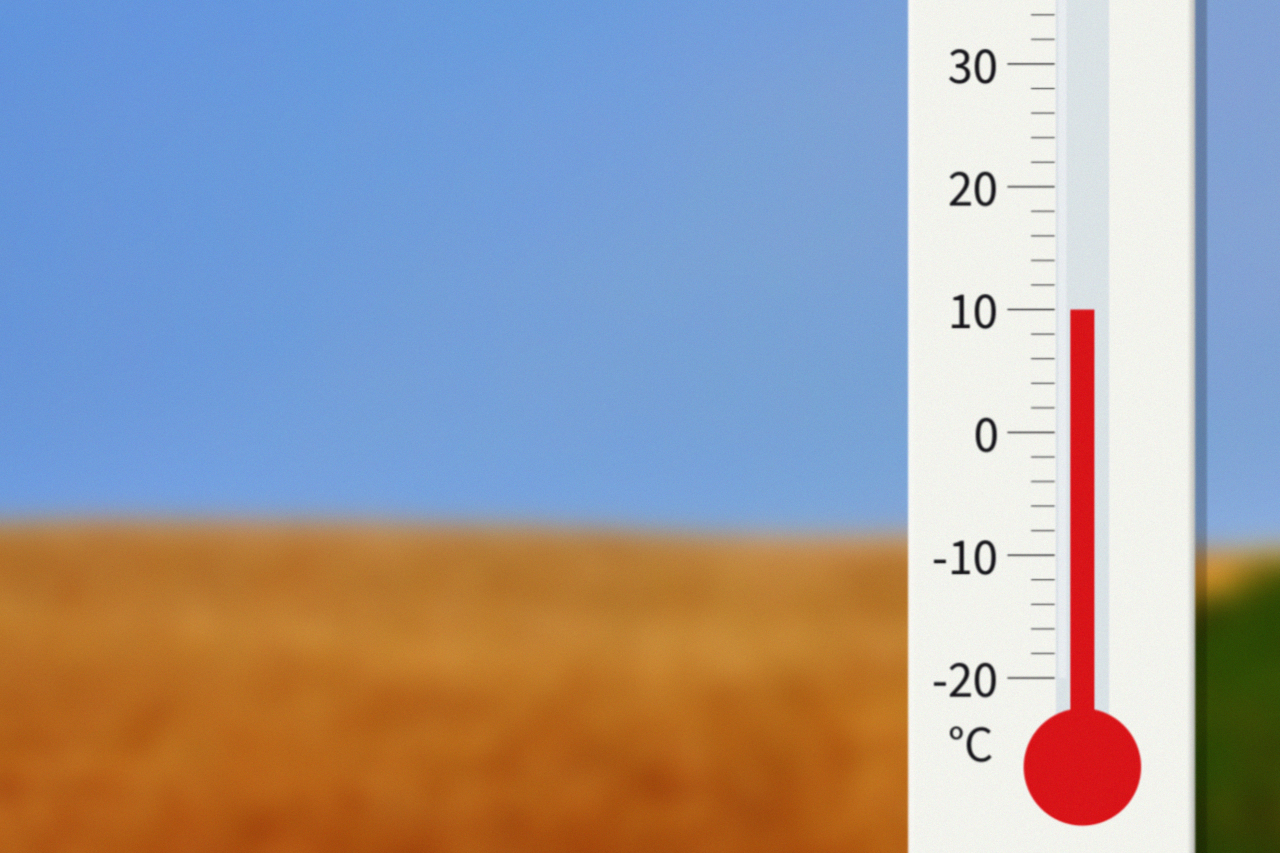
°C 10
